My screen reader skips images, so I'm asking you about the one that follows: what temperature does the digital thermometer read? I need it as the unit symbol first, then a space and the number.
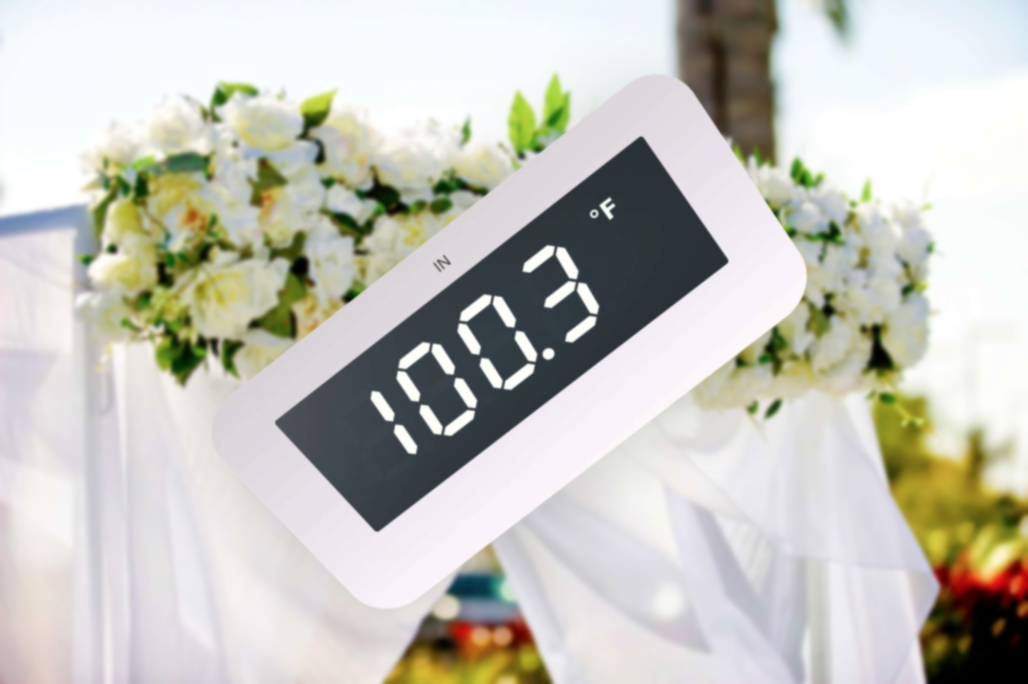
°F 100.3
